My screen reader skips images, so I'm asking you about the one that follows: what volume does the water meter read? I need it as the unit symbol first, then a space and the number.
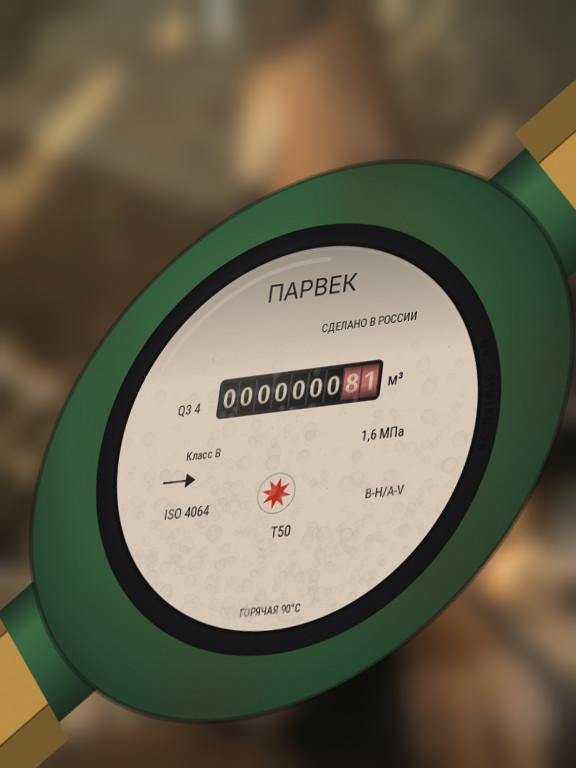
m³ 0.81
